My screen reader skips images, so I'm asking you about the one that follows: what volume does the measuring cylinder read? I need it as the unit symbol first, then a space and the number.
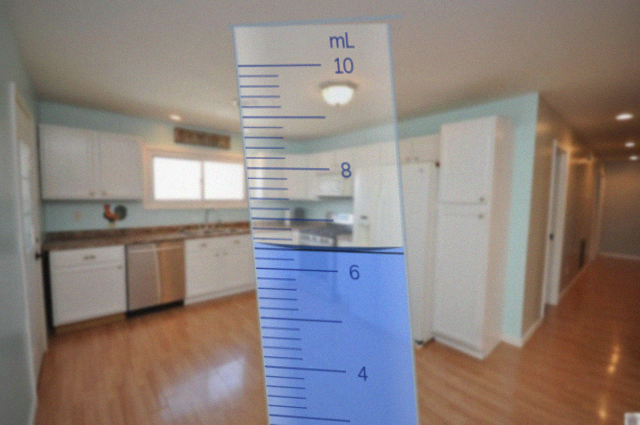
mL 6.4
